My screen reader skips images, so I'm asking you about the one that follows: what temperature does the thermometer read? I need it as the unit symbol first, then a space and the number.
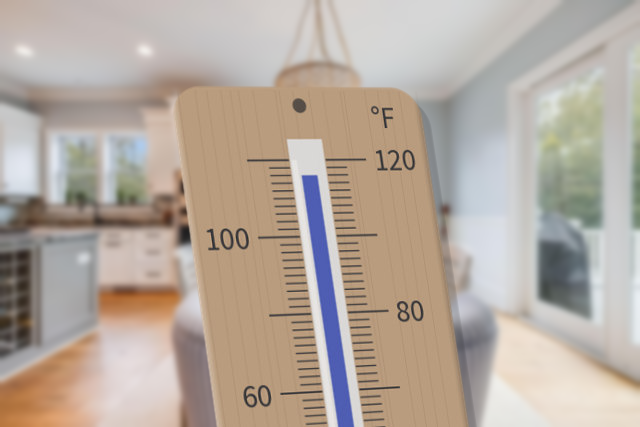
°F 116
